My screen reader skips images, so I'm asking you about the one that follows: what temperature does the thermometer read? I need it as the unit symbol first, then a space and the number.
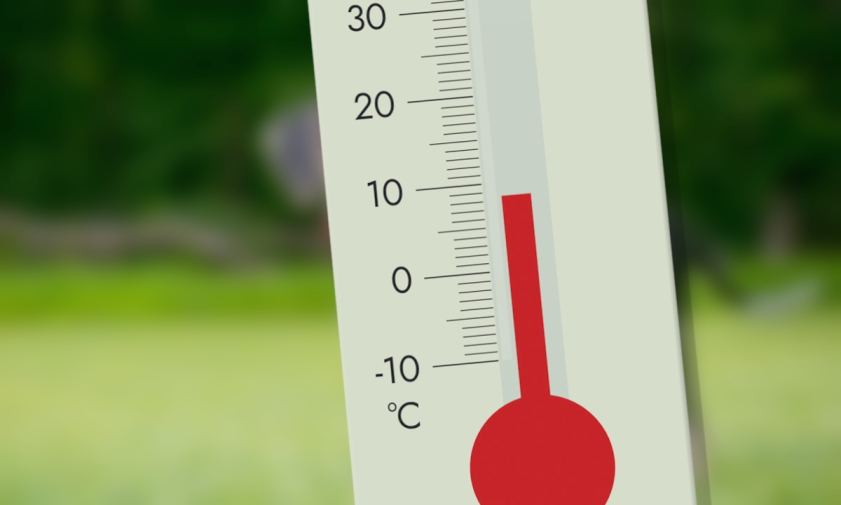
°C 8.5
